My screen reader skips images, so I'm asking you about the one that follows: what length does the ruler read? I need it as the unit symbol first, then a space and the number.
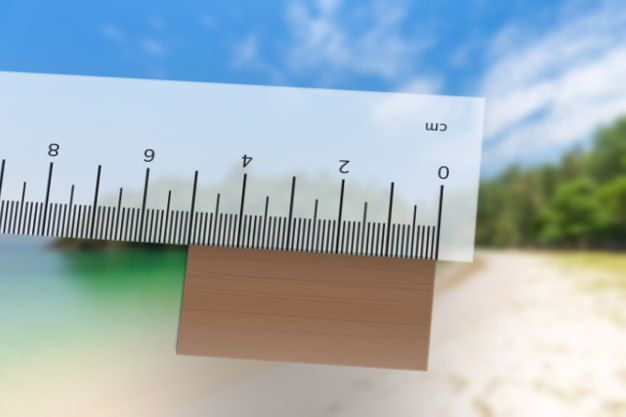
cm 5
